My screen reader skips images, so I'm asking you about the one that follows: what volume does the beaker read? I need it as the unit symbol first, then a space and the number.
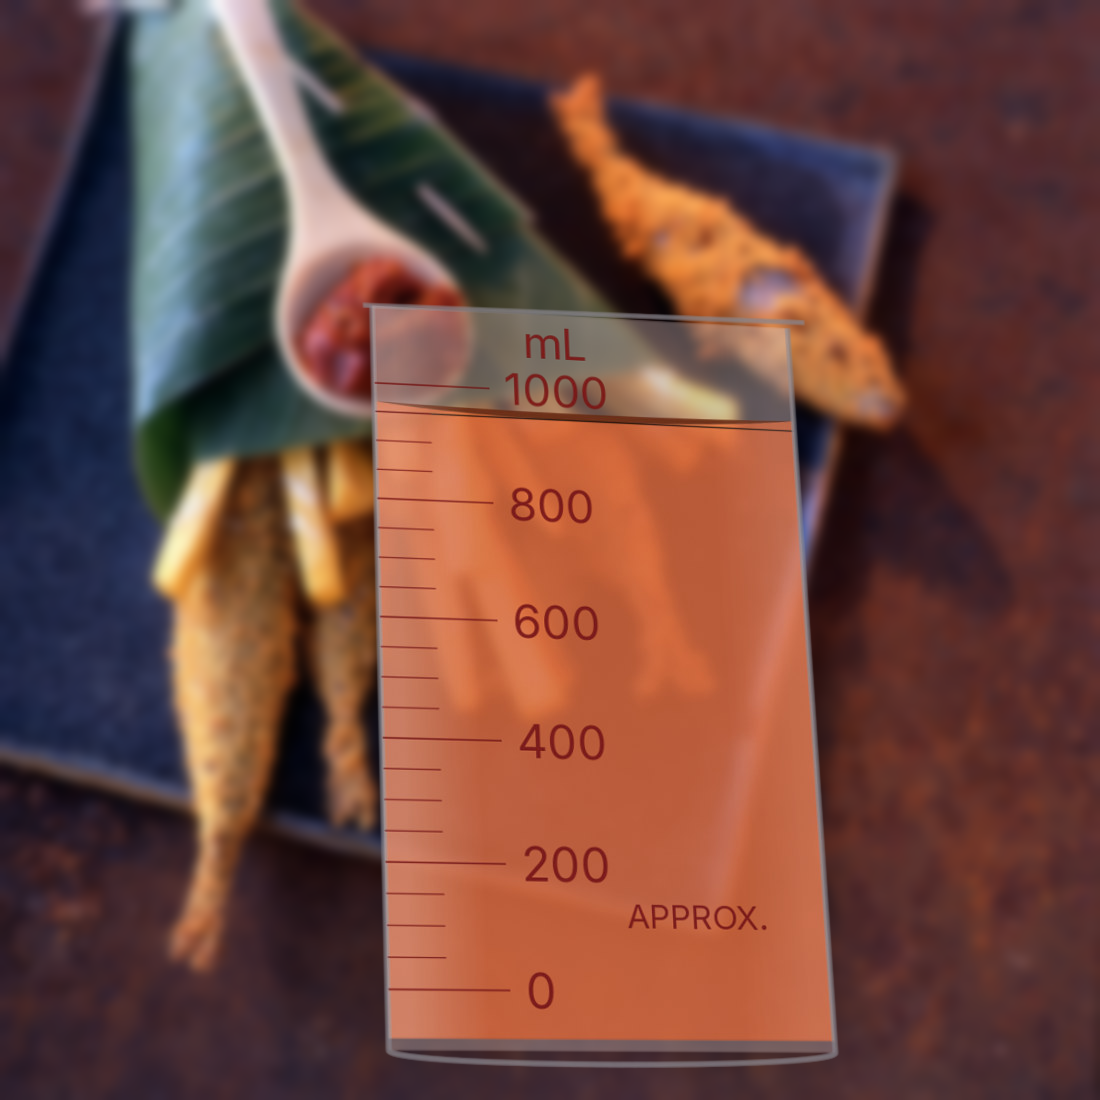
mL 950
